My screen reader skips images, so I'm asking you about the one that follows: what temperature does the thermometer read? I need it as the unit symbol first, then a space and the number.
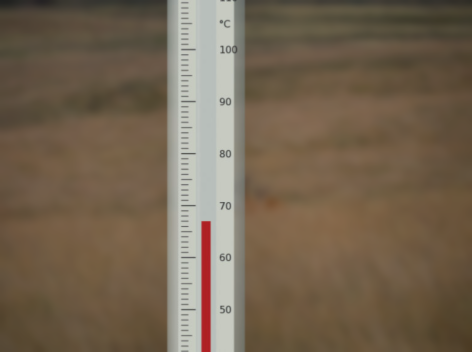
°C 67
